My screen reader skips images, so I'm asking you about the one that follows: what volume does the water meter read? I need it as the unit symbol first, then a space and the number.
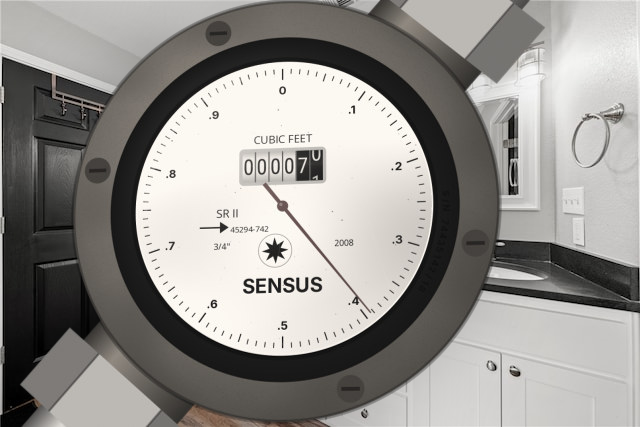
ft³ 70.39
